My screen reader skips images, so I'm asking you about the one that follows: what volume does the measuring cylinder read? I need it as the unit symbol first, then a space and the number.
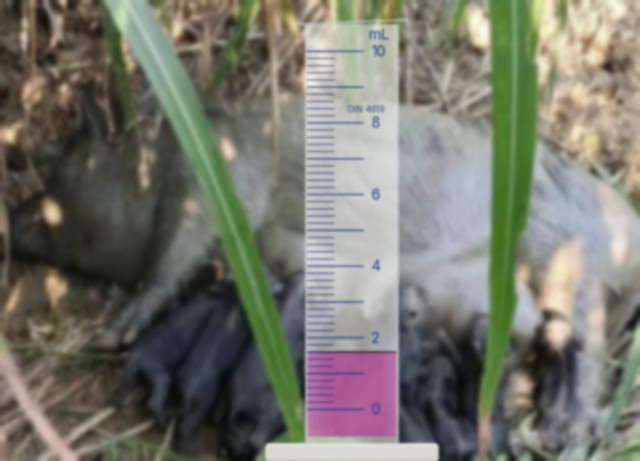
mL 1.6
